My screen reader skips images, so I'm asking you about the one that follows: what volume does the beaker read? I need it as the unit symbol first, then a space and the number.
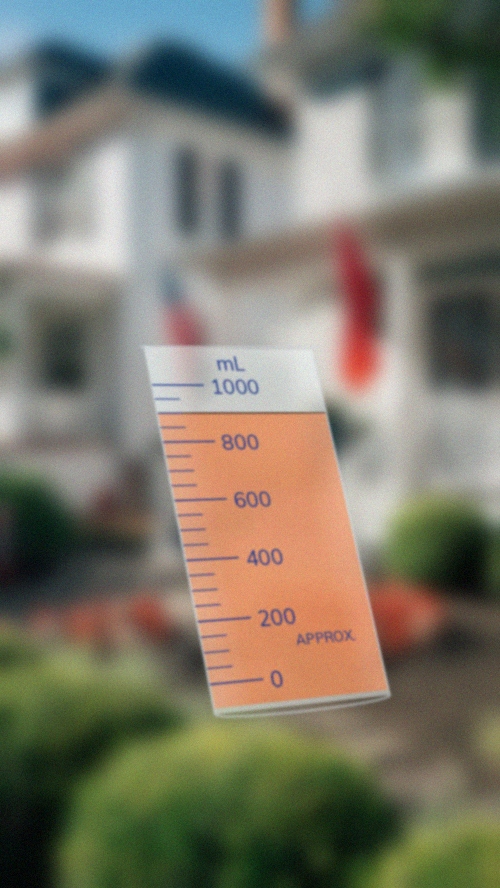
mL 900
